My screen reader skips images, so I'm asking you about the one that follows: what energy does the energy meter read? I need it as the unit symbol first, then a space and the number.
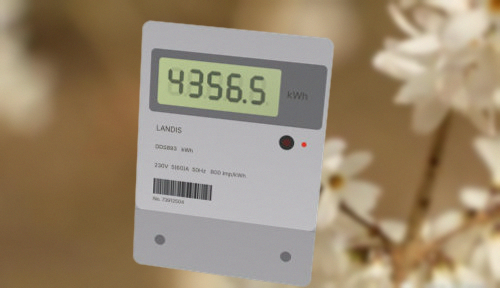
kWh 4356.5
